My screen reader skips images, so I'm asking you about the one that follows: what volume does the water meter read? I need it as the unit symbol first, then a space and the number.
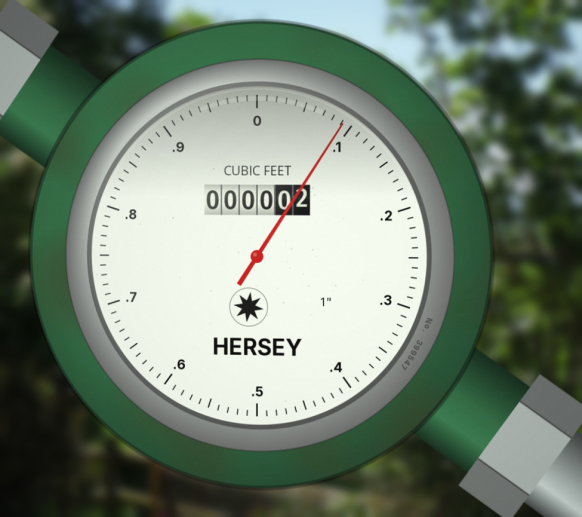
ft³ 2.09
